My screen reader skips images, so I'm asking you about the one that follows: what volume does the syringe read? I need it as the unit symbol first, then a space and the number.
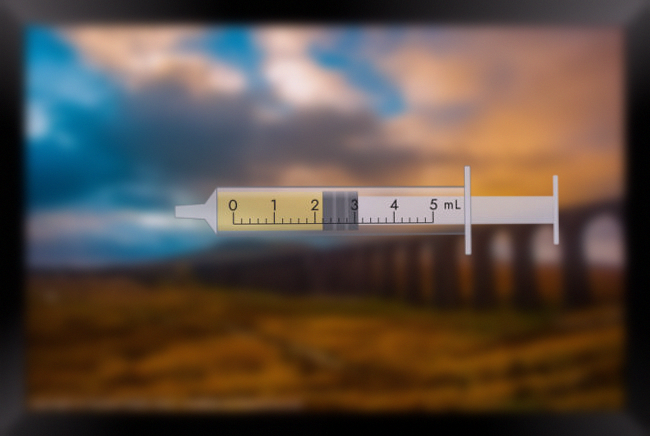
mL 2.2
